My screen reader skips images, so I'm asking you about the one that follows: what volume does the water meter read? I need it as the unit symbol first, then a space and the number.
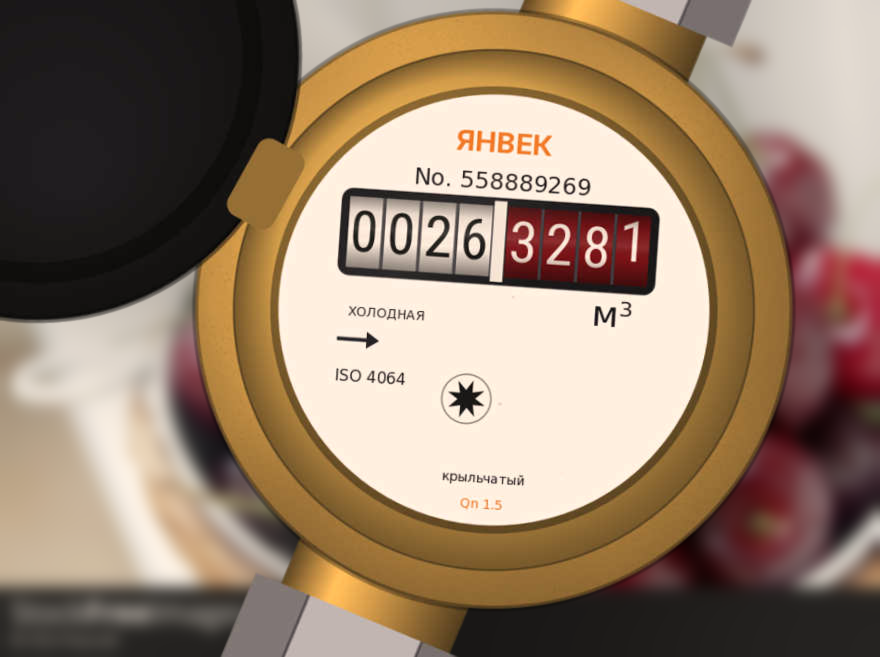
m³ 26.3281
